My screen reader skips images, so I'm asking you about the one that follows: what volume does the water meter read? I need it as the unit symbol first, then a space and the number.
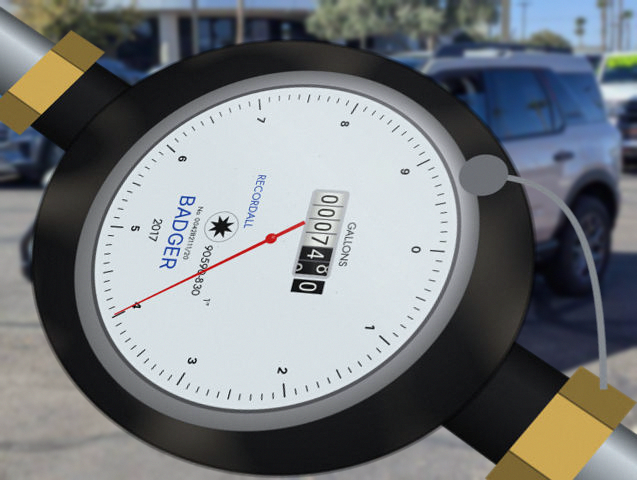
gal 7484.0
